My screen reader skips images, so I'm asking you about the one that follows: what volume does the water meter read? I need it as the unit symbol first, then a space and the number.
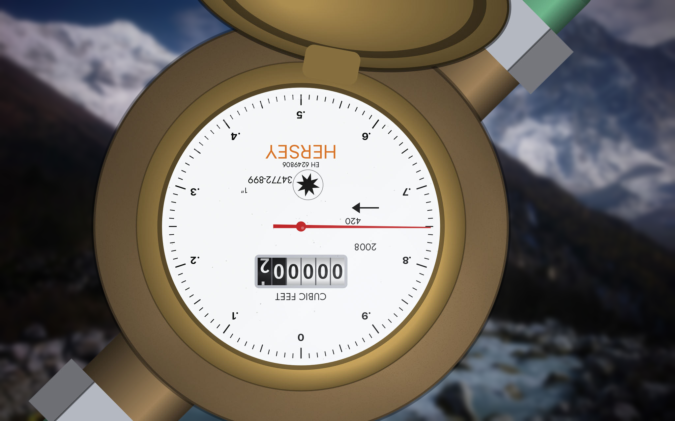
ft³ 1.75
